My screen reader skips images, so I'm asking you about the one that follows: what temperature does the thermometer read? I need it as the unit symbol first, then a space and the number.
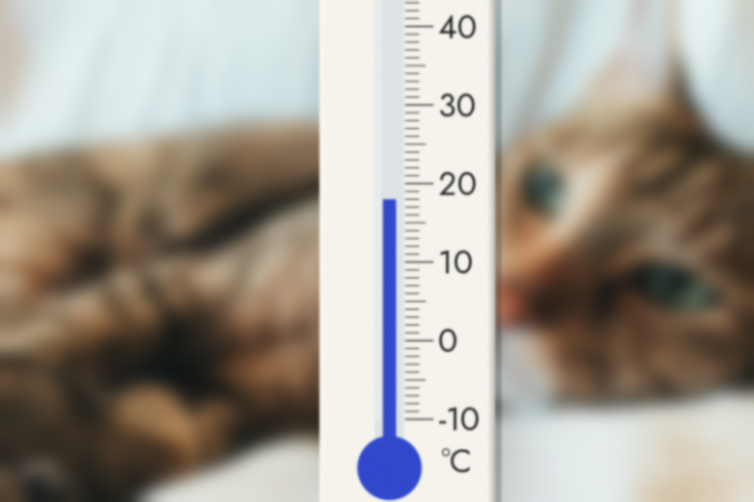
°C 18
